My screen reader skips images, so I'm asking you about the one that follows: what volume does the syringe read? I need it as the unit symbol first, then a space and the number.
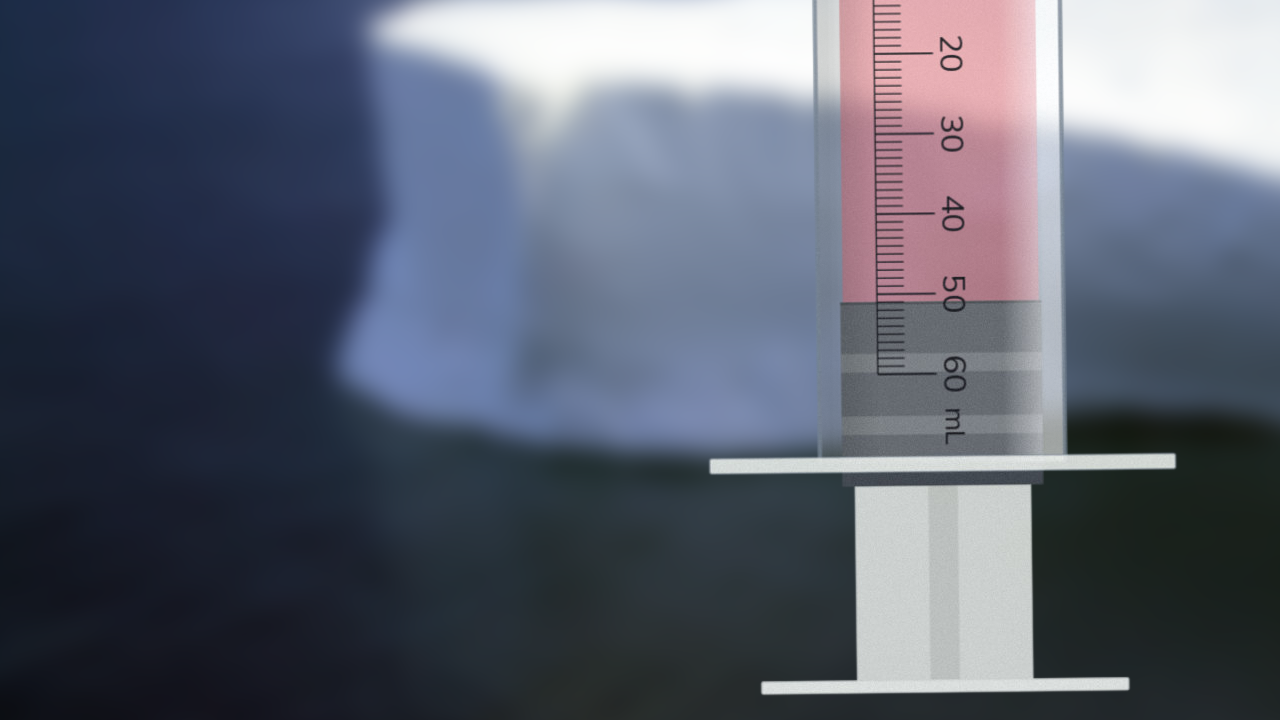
mL 51
